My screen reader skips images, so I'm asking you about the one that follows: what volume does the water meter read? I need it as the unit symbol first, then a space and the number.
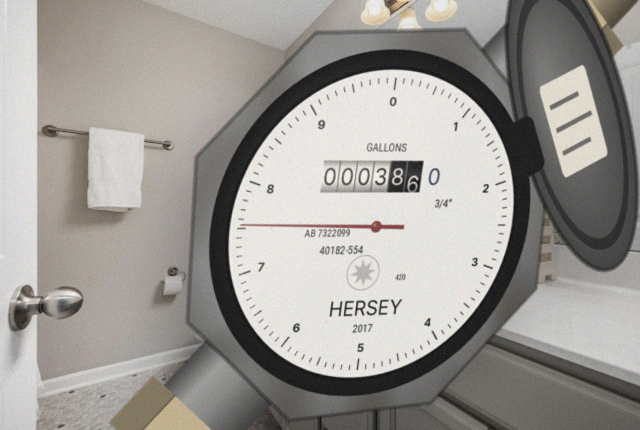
gal 3857.5
